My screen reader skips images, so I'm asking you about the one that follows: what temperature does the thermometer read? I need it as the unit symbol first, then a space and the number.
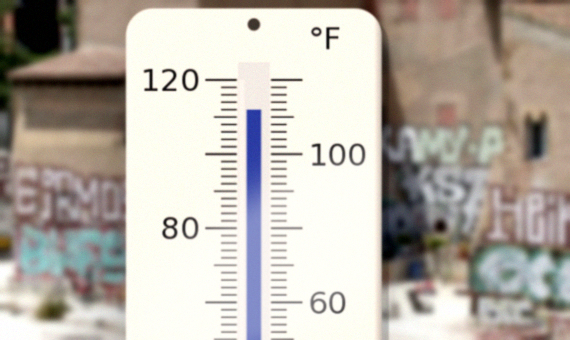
°F 112
